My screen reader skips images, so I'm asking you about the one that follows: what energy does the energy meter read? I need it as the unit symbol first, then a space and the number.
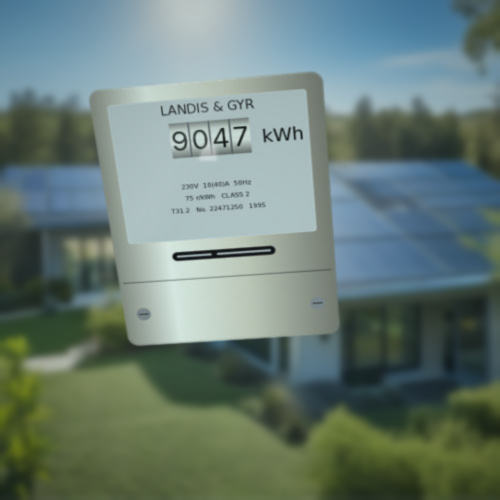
kWh 9047
